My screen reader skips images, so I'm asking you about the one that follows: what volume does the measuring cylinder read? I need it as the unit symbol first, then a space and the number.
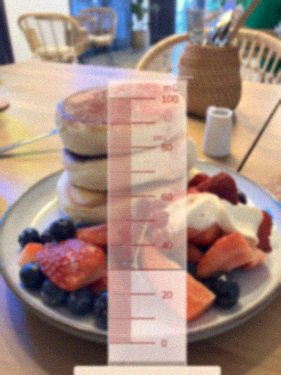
mL 30
